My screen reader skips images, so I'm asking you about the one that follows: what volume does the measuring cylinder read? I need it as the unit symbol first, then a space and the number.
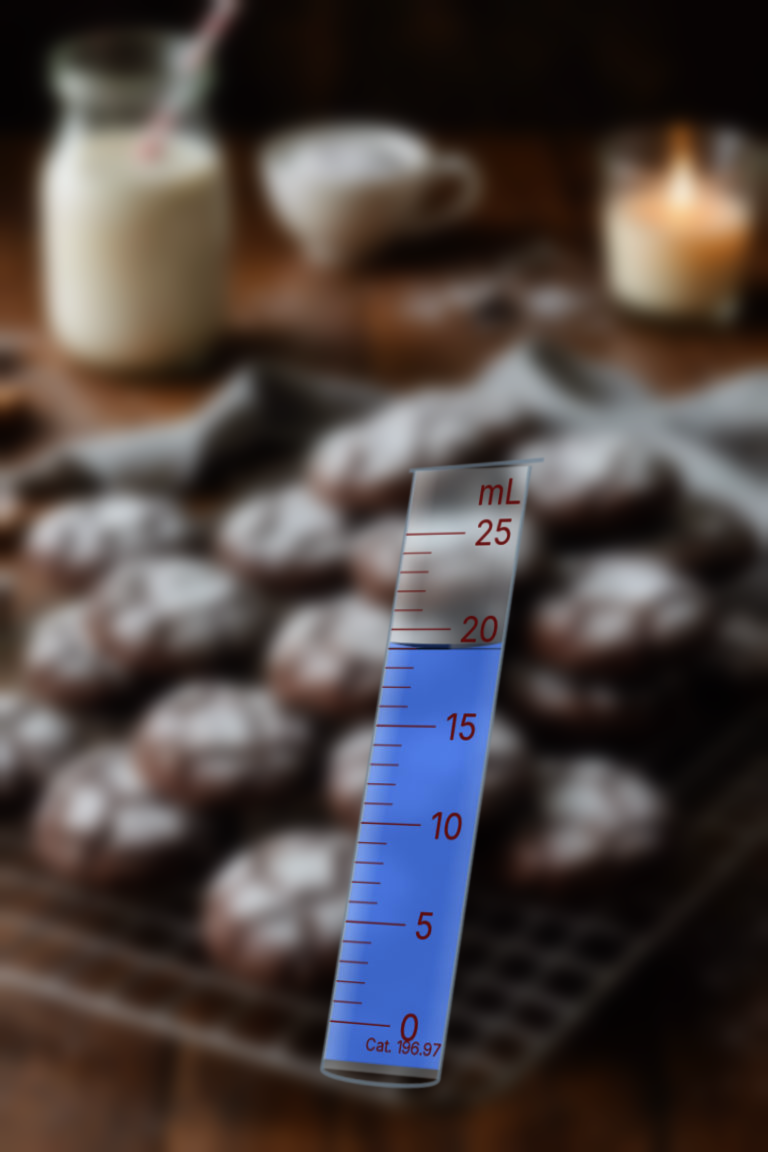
mL 19
